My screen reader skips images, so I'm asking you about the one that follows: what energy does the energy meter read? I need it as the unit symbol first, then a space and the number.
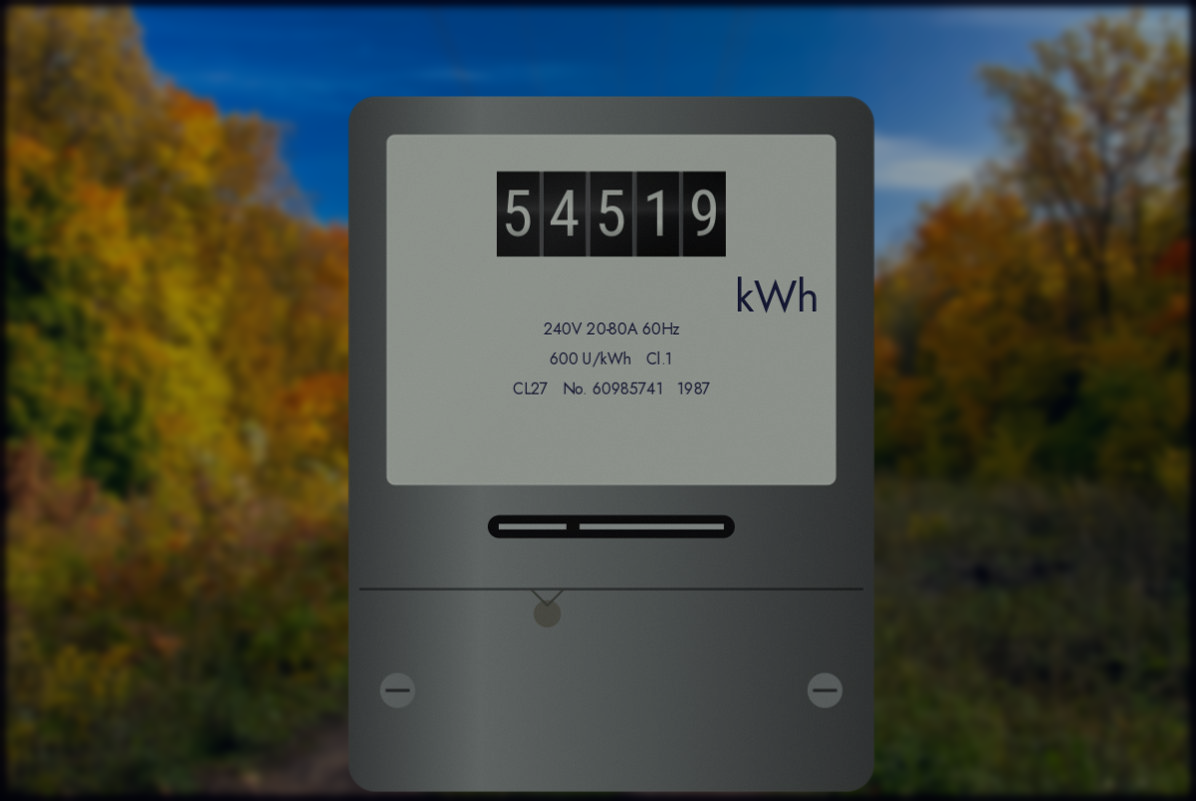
kWh 54519
